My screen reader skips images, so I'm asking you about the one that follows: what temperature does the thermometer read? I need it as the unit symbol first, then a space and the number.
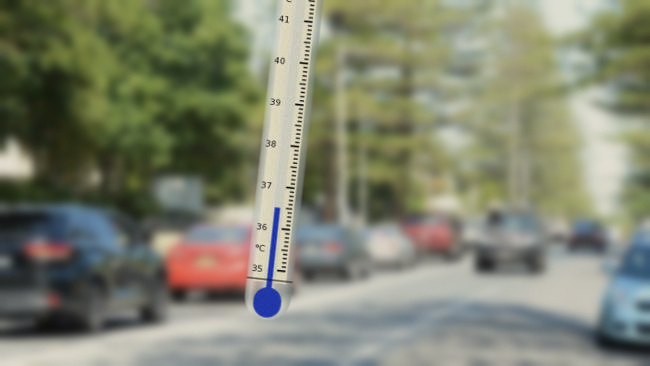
°C 36.5
